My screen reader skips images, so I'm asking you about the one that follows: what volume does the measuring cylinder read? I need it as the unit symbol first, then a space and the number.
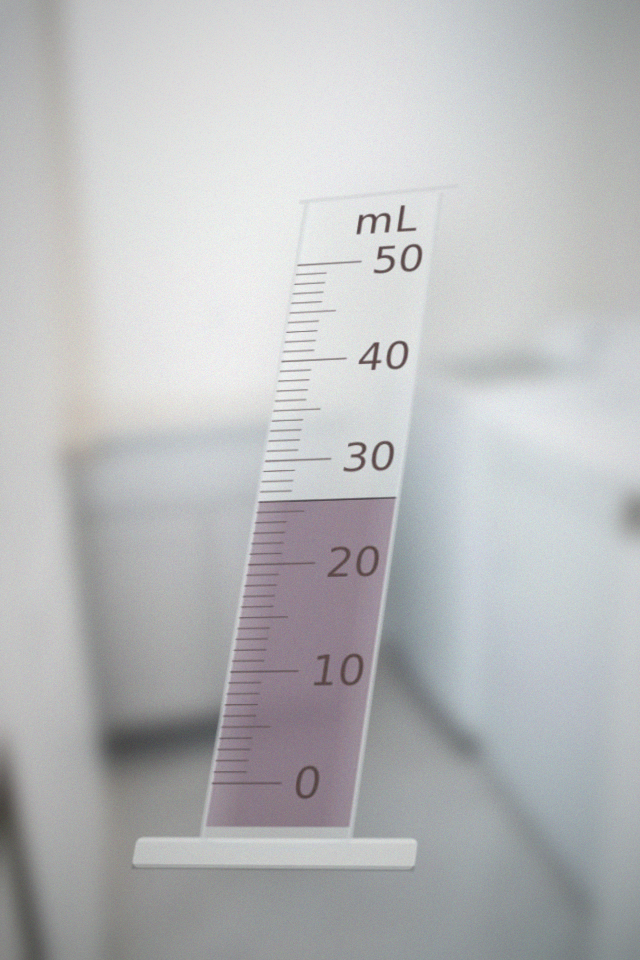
mL 26
